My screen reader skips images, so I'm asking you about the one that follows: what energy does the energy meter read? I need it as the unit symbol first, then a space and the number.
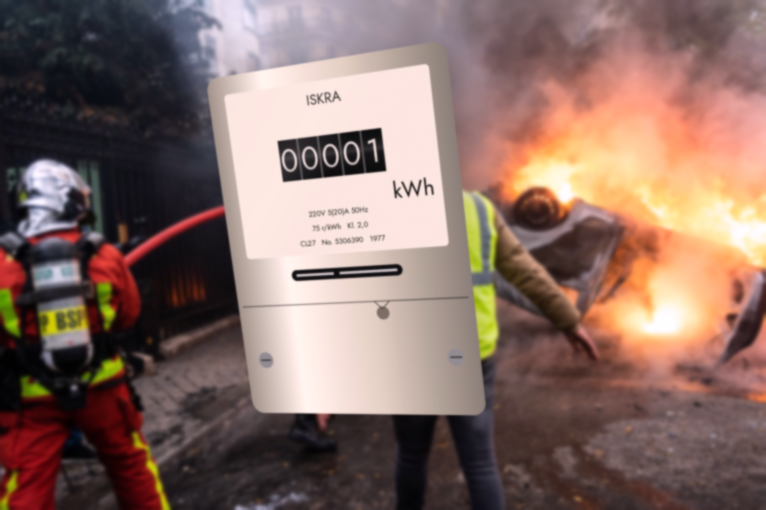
kWh 1
